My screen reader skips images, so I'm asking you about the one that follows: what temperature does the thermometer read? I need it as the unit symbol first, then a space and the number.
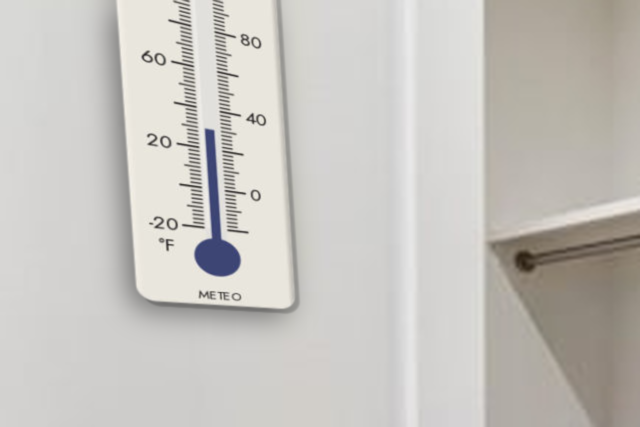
°F 30
